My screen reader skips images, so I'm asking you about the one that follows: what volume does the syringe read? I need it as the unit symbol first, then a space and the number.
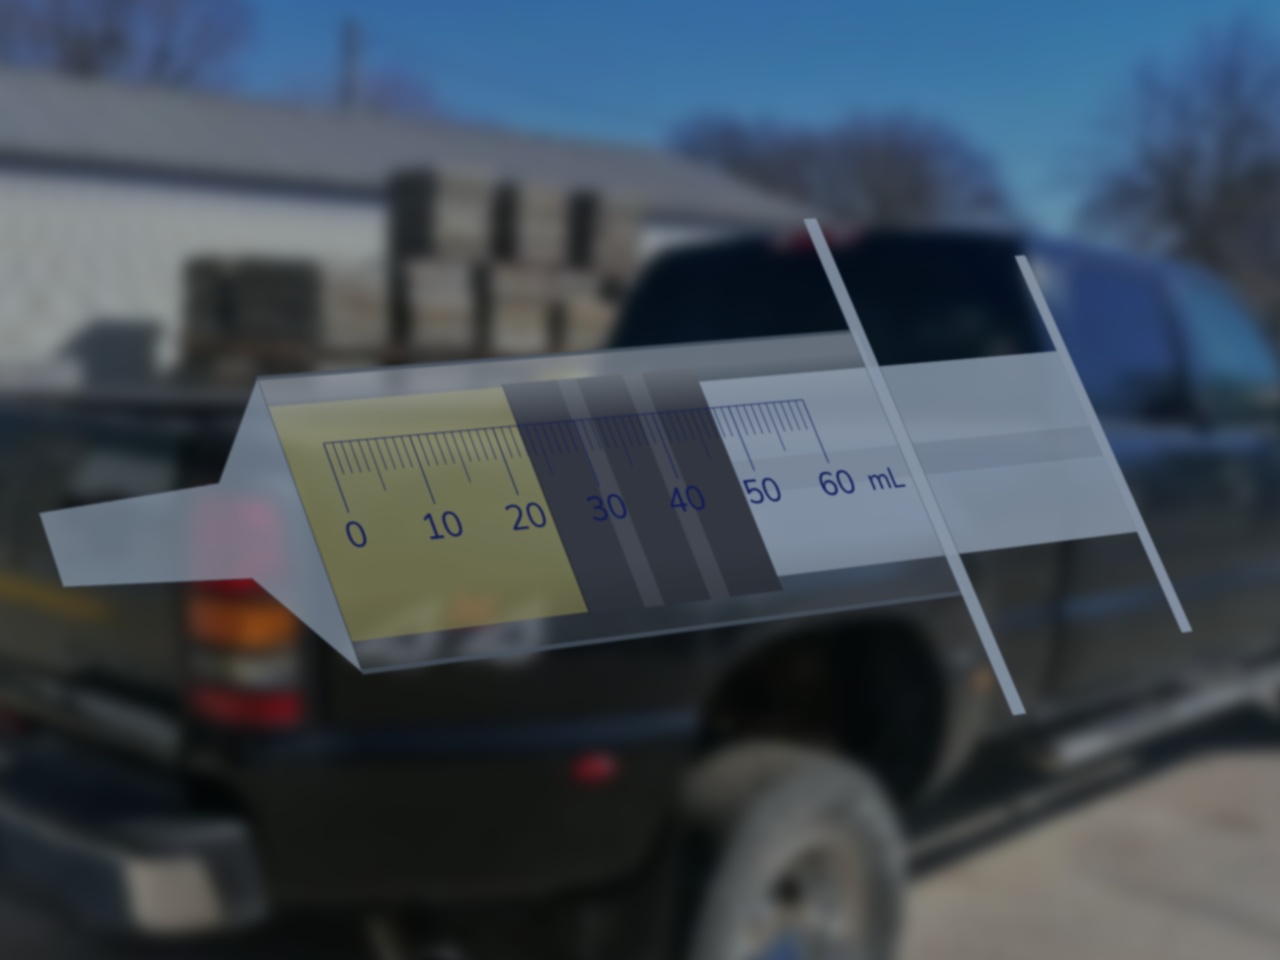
mL 23
